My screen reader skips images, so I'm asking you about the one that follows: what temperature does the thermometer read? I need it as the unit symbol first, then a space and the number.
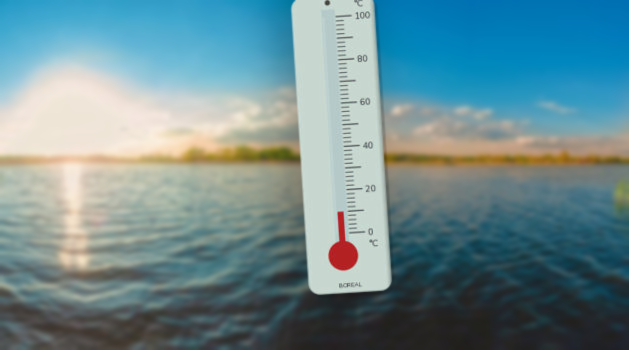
°C 10
